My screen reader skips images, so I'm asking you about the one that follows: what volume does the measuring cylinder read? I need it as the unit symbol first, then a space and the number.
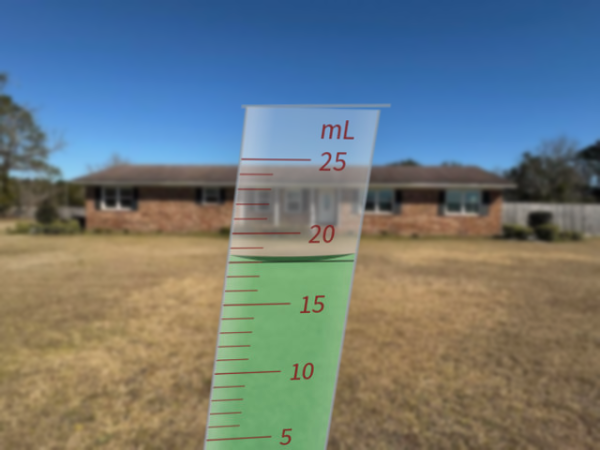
mL 18
